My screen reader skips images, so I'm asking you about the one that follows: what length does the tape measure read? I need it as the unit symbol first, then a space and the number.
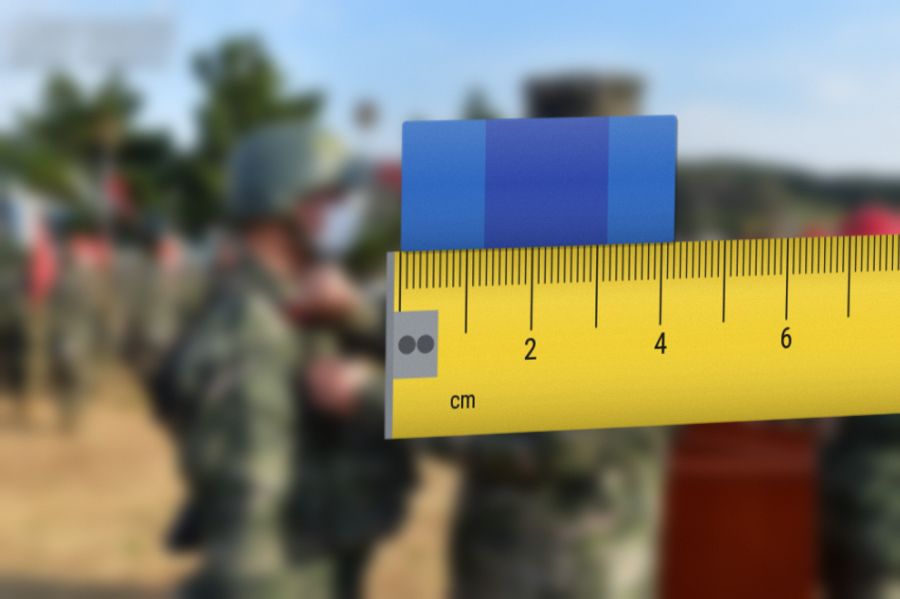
cm 4.2
